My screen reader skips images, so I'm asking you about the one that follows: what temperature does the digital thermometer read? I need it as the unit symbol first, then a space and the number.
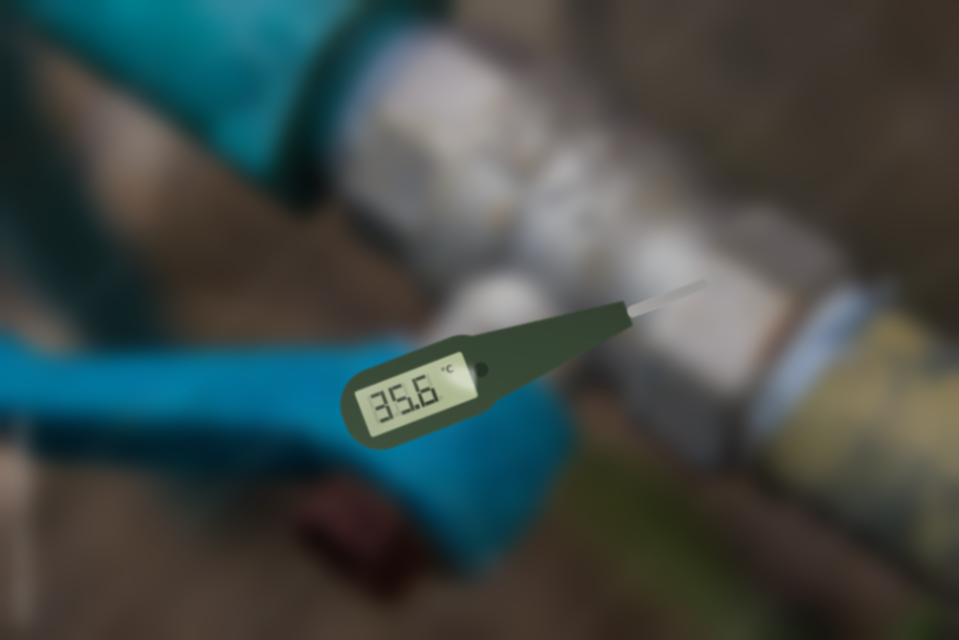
°C 35.6
